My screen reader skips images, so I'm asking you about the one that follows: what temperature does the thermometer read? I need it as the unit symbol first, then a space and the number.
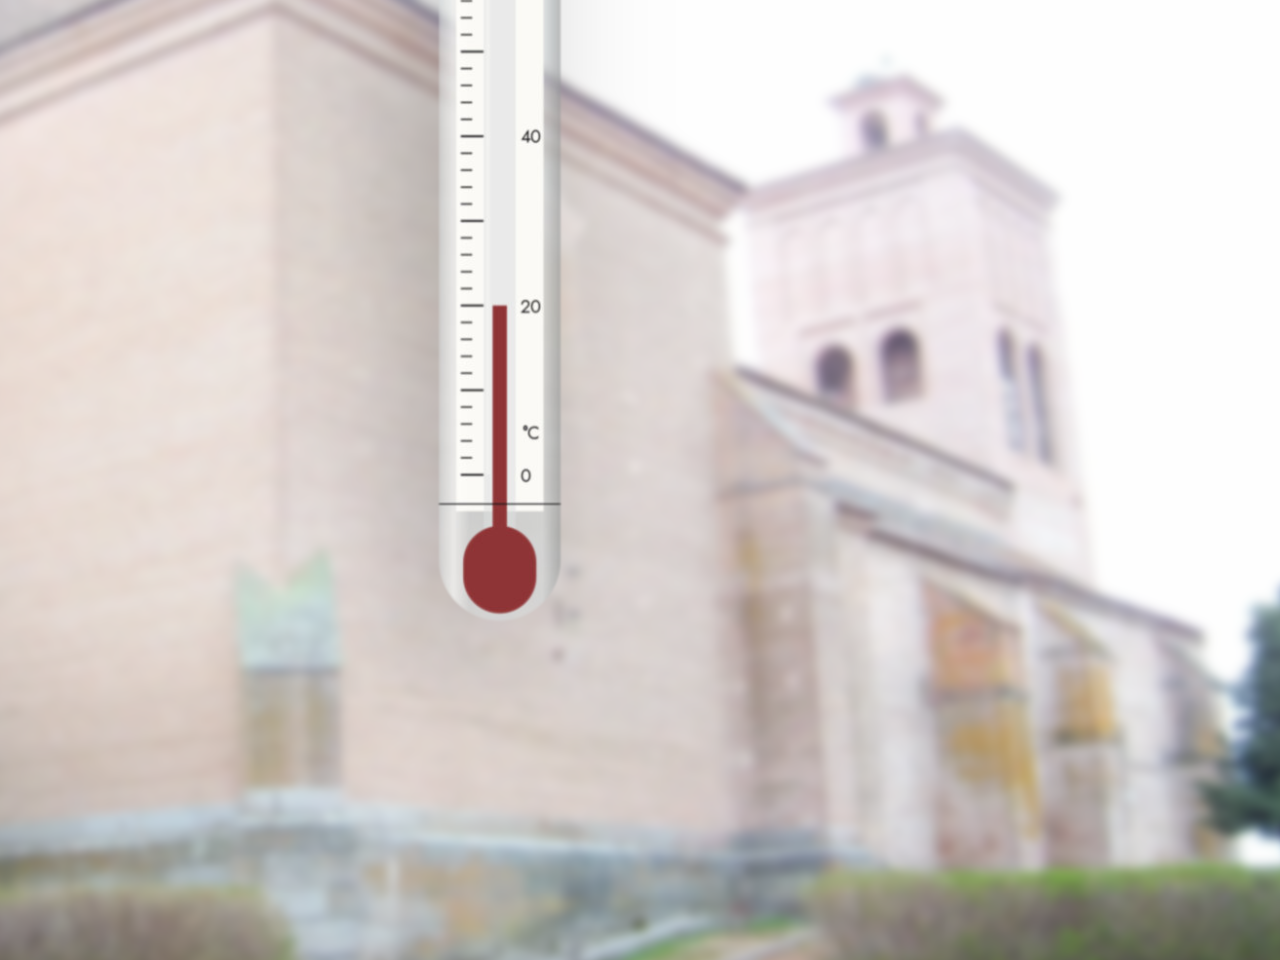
°C 20
